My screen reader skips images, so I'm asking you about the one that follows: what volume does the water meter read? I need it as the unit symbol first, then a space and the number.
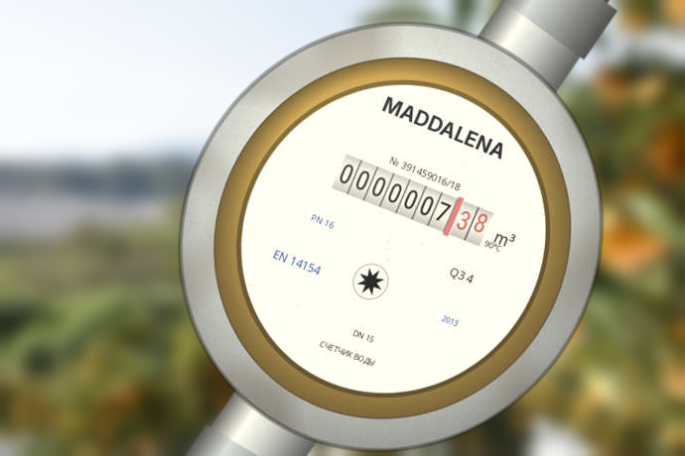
m³ 7.38
